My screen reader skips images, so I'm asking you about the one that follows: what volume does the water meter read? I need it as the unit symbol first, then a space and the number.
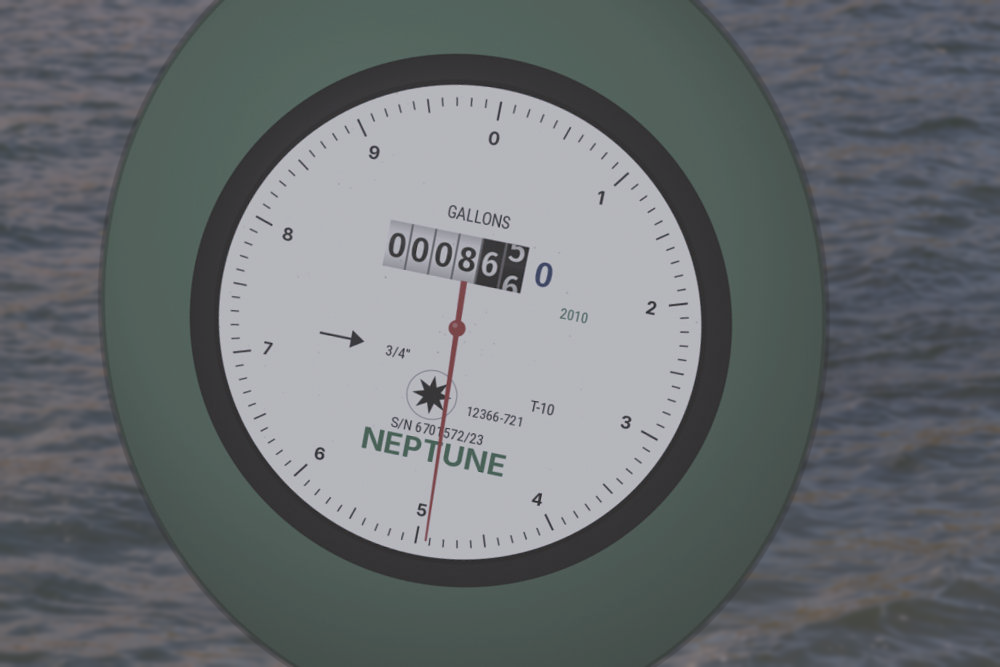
gal 8654.9
